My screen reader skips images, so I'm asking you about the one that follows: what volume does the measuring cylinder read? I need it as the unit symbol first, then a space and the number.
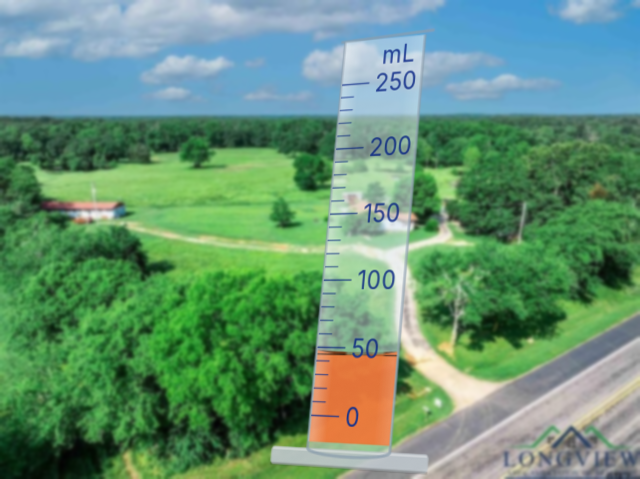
mL 45
